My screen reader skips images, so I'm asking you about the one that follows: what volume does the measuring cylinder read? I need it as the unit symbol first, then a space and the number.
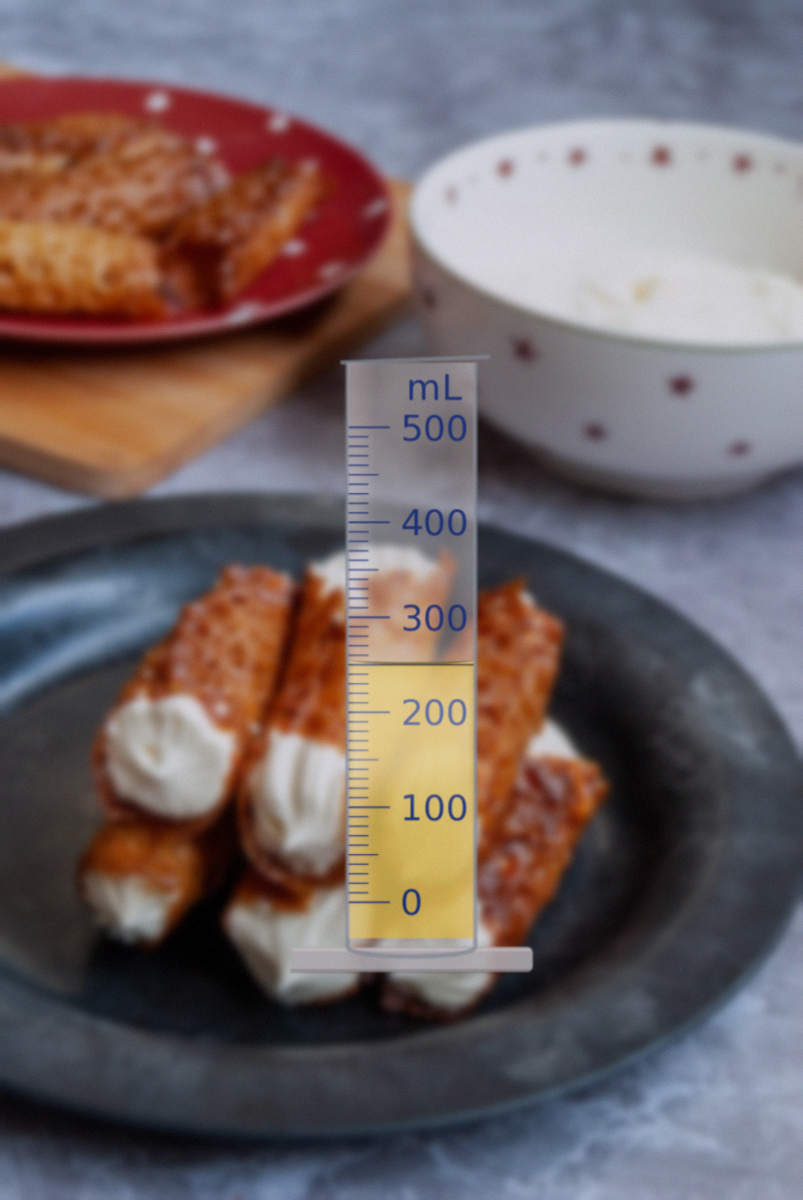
mL 250
